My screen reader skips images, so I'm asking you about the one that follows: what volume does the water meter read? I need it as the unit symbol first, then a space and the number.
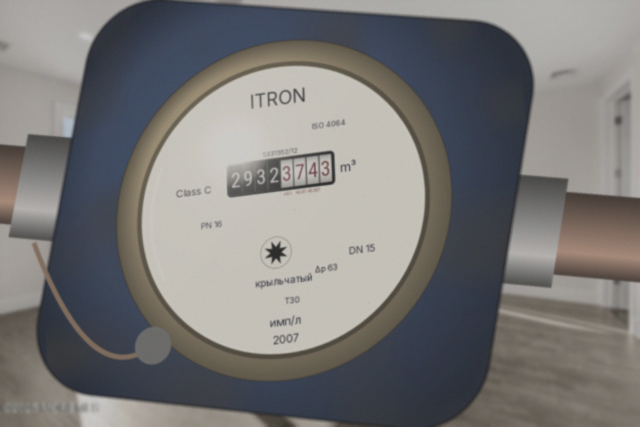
m³ 2932.3743
